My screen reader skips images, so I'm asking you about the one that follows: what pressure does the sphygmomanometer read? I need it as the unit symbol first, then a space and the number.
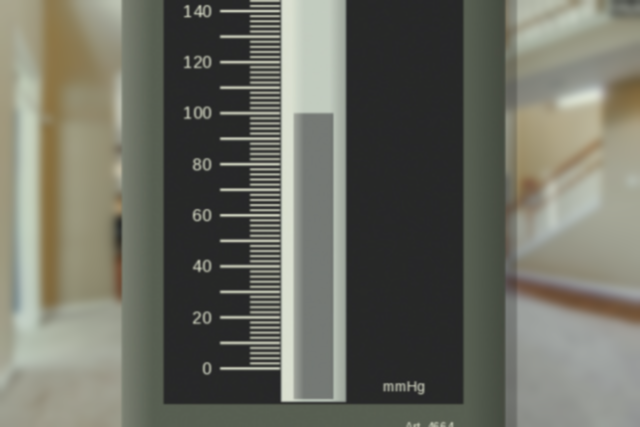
mmHg 100
